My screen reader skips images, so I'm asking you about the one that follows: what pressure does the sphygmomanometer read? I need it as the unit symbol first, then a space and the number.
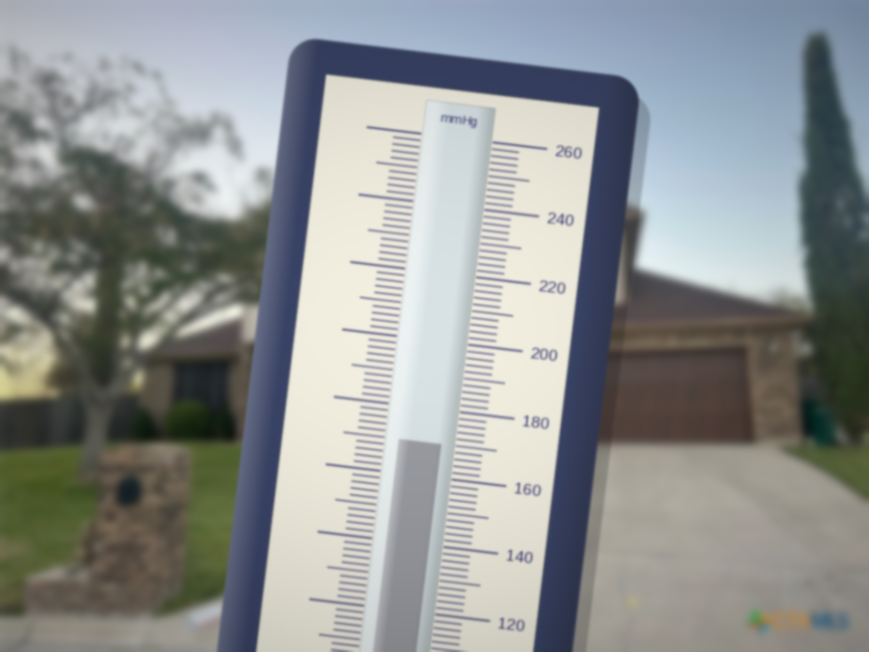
mmHg 170
